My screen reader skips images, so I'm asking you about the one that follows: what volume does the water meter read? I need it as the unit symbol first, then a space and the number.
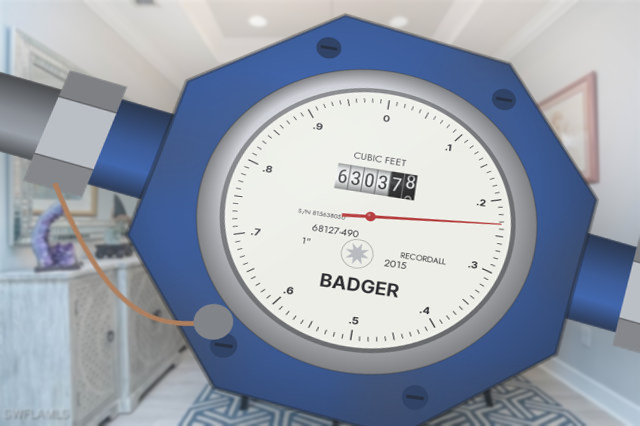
ft³ 630378.23
